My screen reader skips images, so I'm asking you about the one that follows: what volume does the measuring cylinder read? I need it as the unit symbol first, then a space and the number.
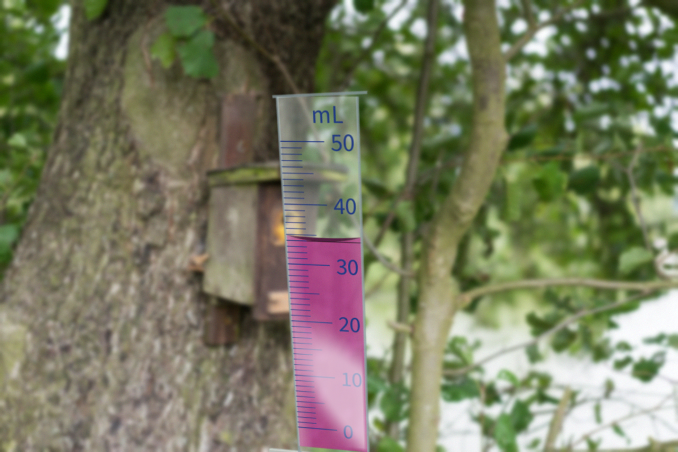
mL 34
